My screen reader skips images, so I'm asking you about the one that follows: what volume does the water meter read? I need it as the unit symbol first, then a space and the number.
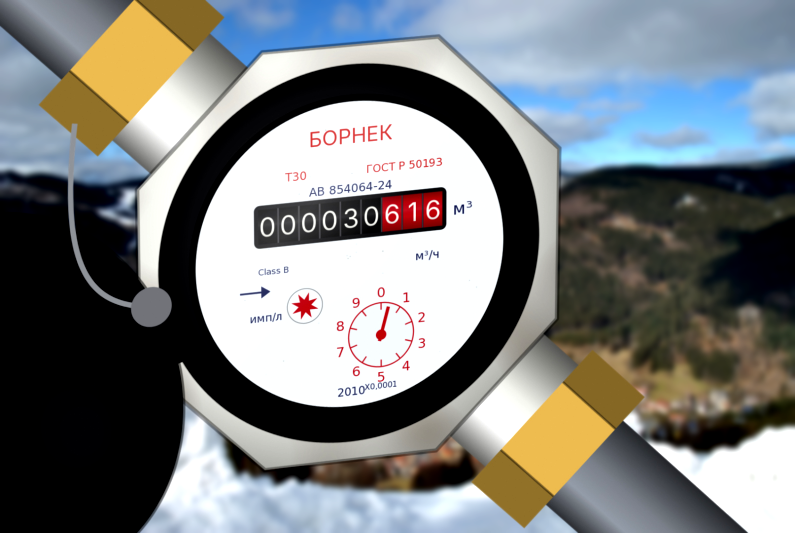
m³ 30.6160
